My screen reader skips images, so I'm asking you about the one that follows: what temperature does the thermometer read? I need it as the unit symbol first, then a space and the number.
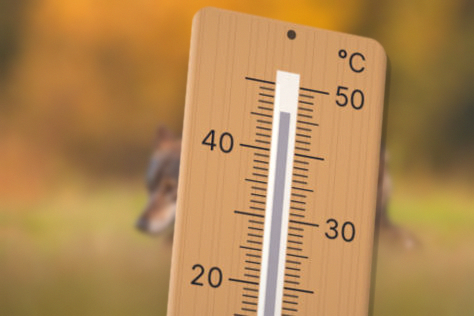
°C 46
